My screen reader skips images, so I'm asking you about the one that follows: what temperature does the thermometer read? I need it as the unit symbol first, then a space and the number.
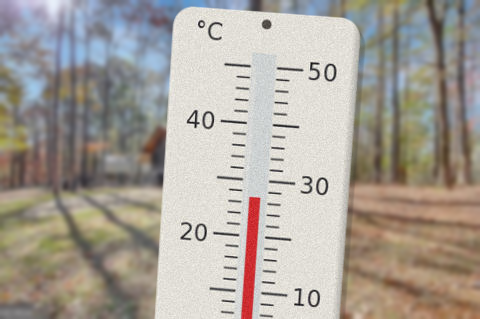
°C 27
